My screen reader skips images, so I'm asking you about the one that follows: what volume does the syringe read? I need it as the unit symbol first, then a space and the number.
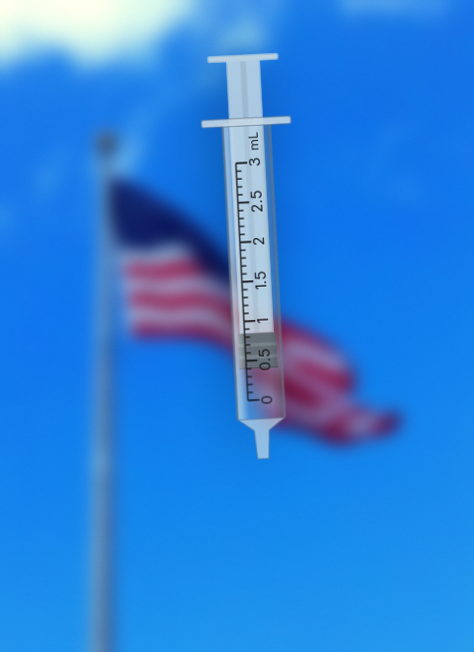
mL 0.4
